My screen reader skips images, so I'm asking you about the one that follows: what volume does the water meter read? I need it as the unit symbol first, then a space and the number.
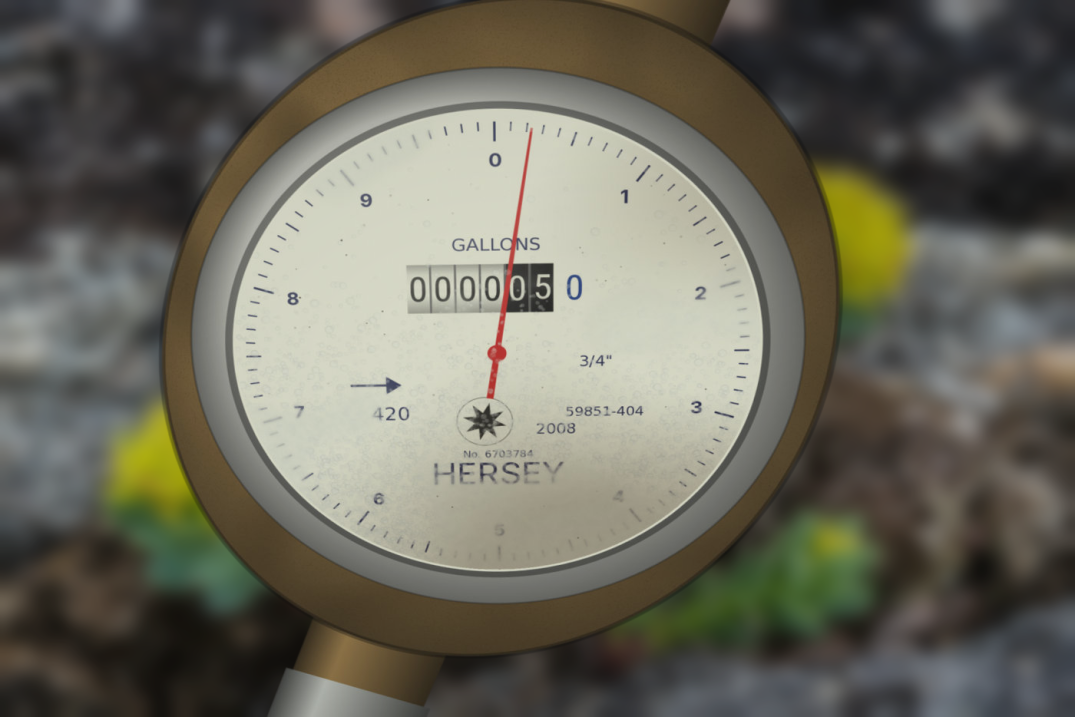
gal 50.2
